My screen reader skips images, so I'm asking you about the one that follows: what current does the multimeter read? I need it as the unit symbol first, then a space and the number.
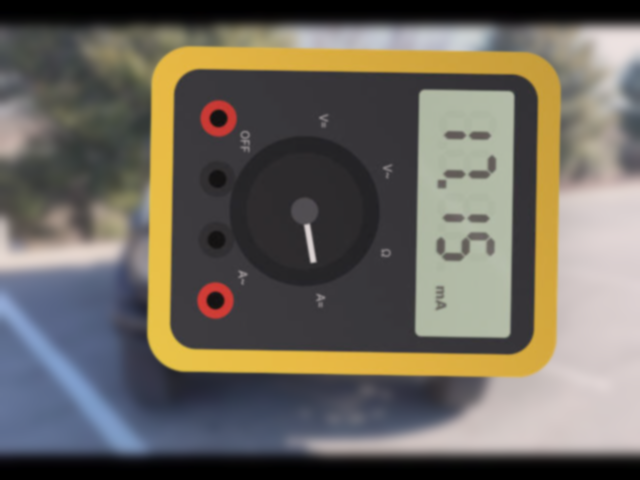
mA 17.15
